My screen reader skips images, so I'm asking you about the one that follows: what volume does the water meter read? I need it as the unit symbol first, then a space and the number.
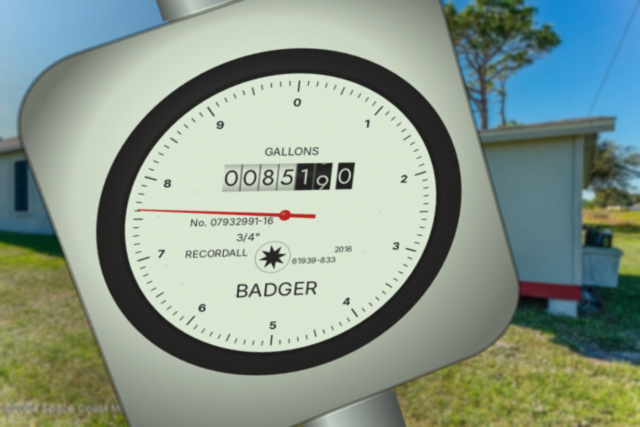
gal 85187.6
